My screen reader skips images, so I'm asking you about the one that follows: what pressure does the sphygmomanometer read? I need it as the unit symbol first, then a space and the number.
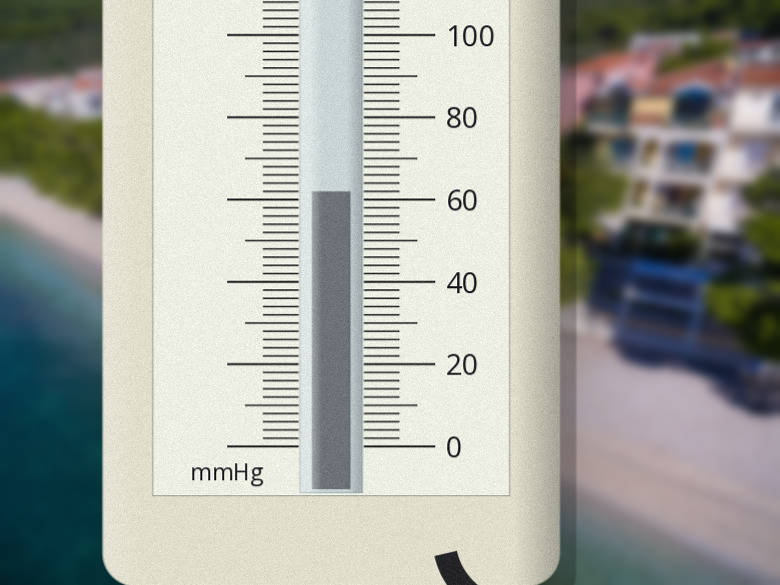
mmHg 62
